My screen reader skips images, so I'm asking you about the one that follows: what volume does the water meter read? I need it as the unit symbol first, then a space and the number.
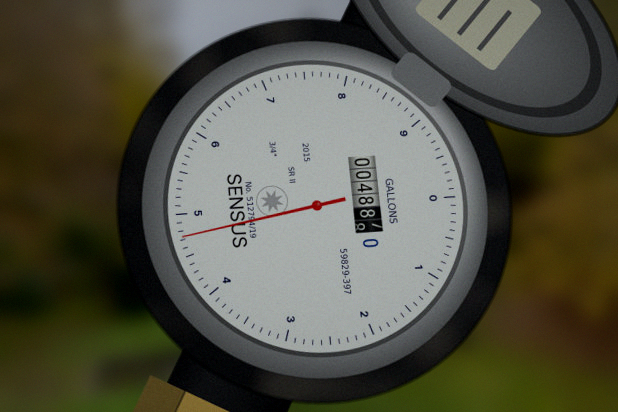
gal 48874.7
